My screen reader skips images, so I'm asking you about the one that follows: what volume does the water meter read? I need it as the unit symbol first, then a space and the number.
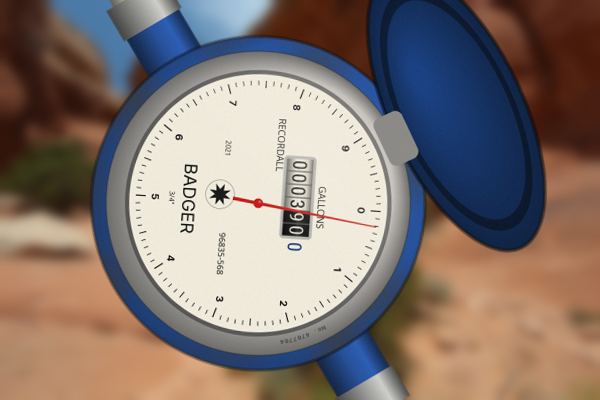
gal 3900.2
